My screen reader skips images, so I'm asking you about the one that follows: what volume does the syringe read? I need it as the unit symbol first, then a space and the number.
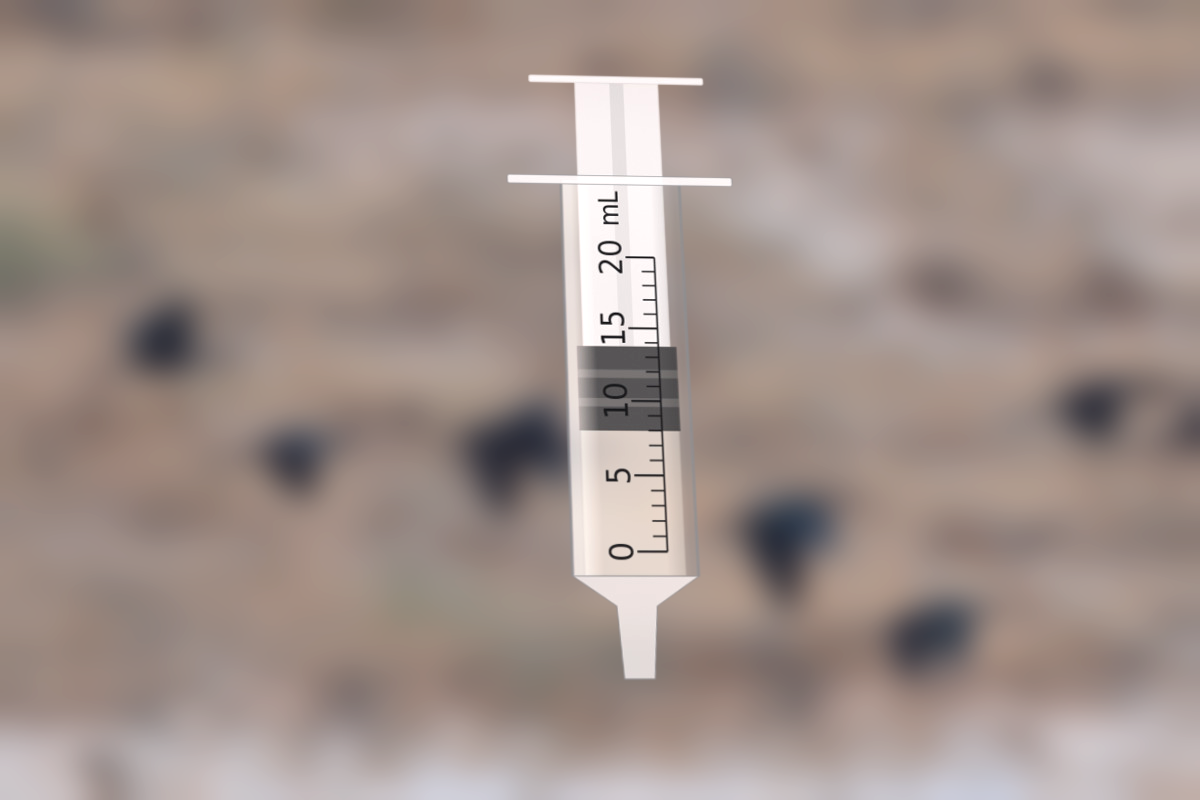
mL 8
